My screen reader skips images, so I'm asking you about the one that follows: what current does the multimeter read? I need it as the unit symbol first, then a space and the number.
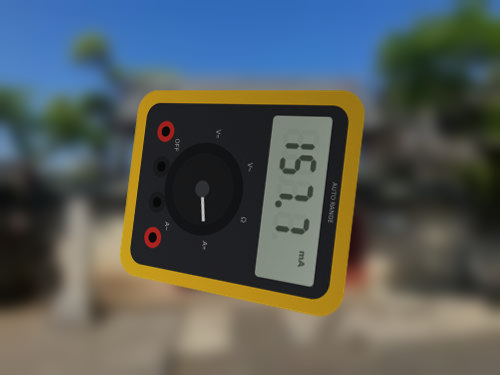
mA 157.7
